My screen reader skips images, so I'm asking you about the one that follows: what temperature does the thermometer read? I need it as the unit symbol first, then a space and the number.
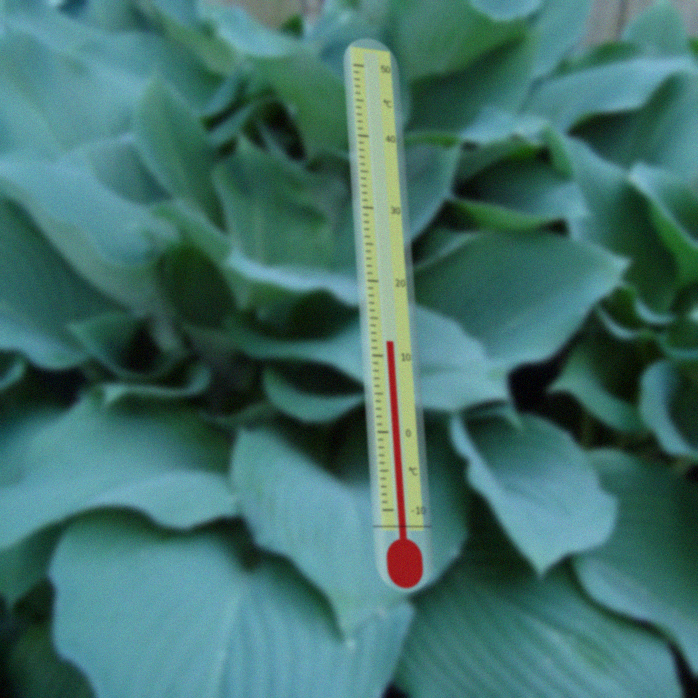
°C 12
